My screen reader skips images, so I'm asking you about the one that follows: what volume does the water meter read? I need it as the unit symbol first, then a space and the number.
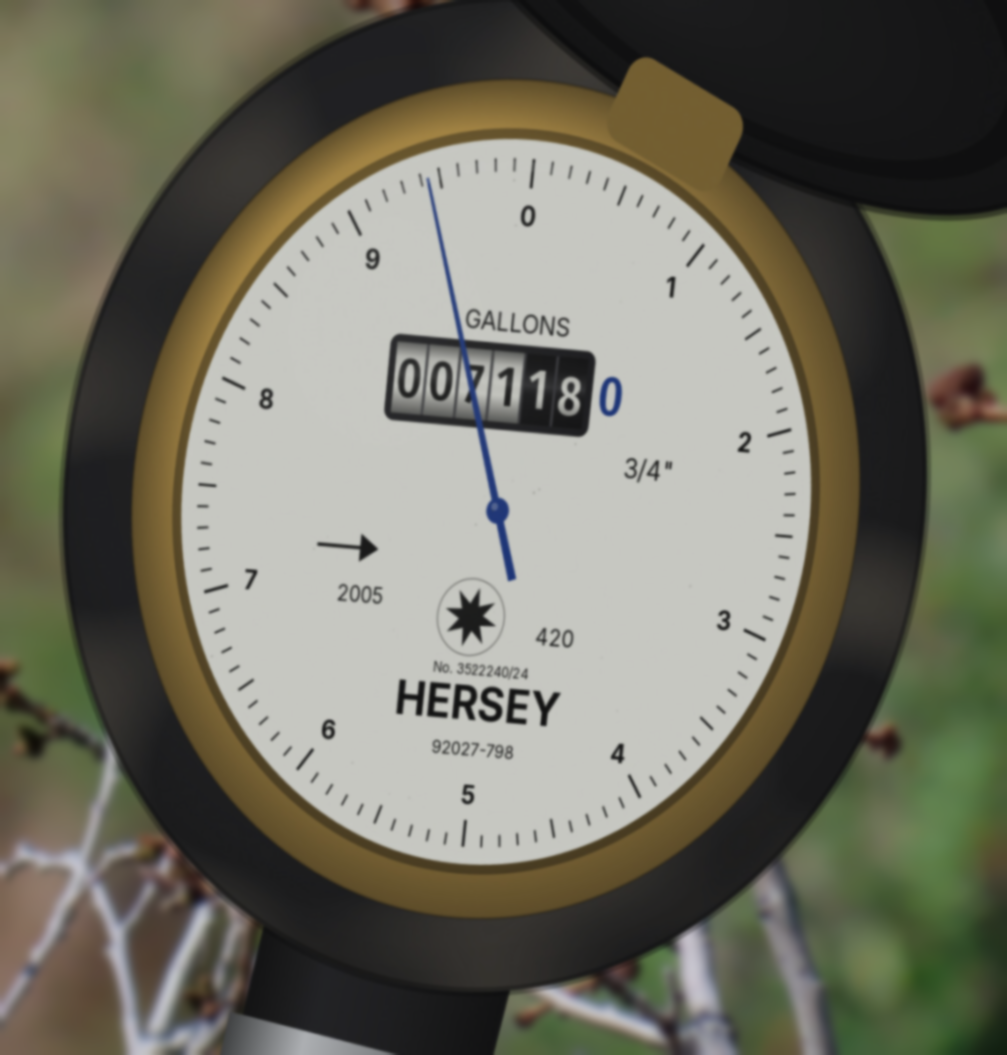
gal 71179.4
